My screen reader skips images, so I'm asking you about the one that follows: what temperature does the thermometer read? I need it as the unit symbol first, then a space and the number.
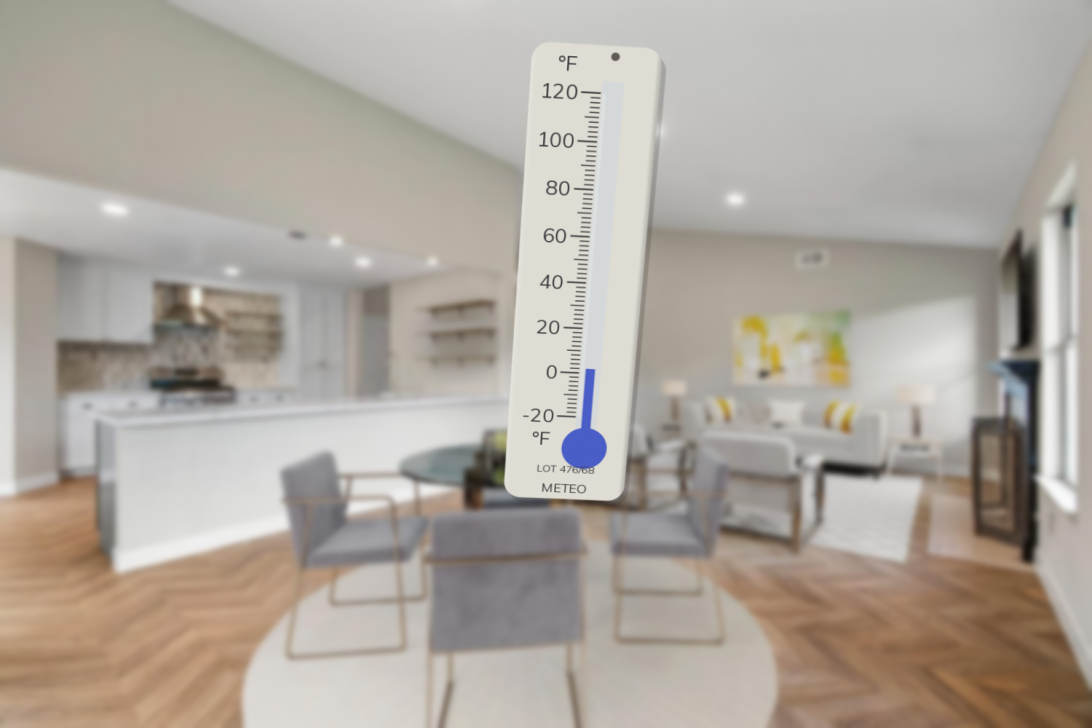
°F 2
